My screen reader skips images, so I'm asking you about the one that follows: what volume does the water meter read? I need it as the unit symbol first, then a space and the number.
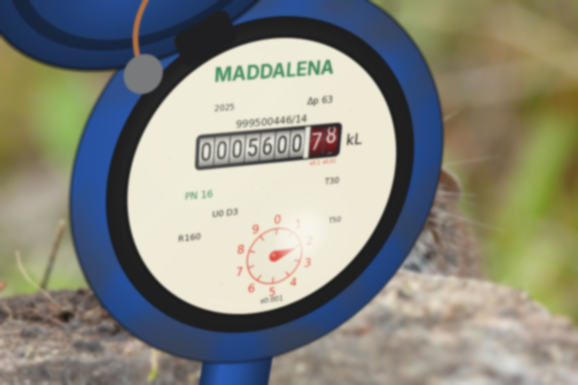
kL 5600.782
